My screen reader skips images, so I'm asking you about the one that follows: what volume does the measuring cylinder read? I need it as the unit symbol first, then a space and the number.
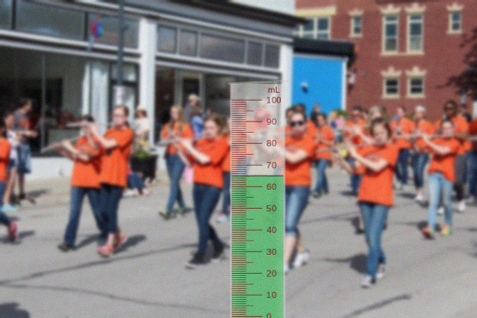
mL 65
